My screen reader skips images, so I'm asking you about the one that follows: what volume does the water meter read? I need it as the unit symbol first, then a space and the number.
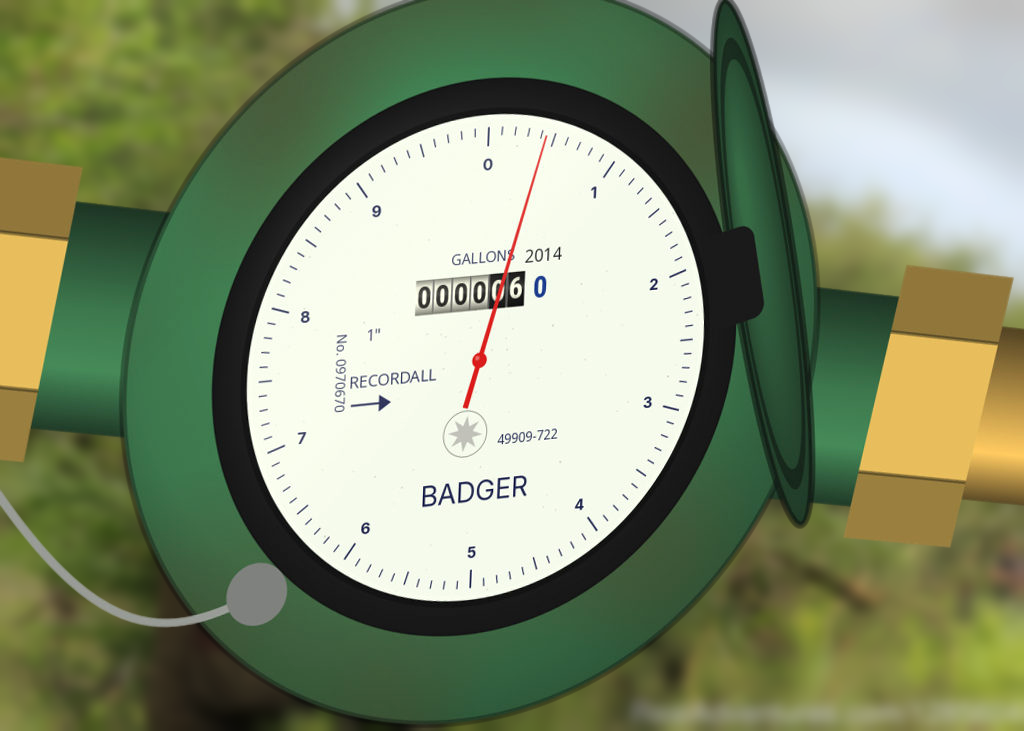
gal 60.4
